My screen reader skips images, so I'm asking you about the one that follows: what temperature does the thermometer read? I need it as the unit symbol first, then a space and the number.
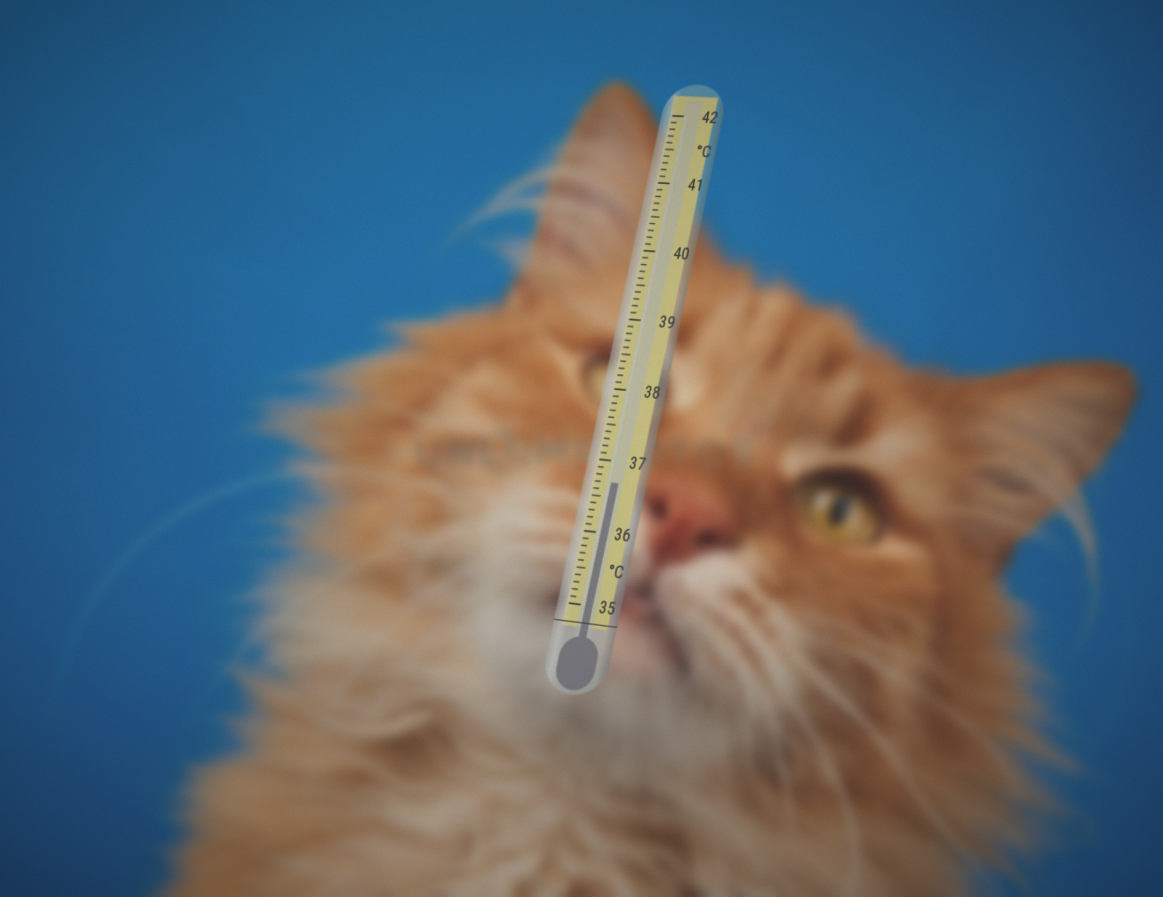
°C 36.7
